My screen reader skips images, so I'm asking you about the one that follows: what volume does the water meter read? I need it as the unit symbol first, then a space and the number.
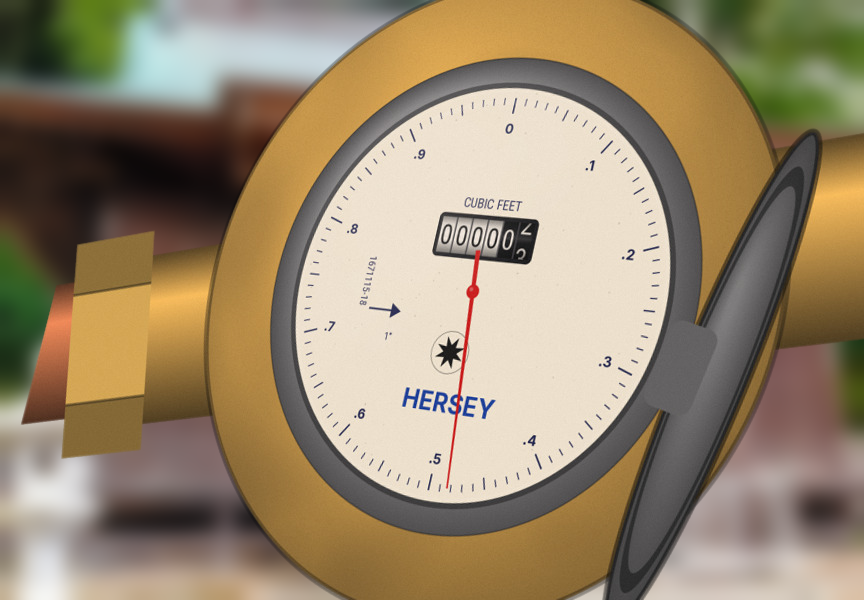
ft³ 2.48
